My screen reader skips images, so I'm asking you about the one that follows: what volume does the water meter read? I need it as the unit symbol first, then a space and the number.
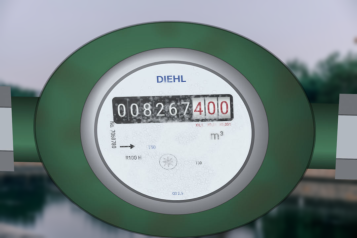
m³ 8267.400
